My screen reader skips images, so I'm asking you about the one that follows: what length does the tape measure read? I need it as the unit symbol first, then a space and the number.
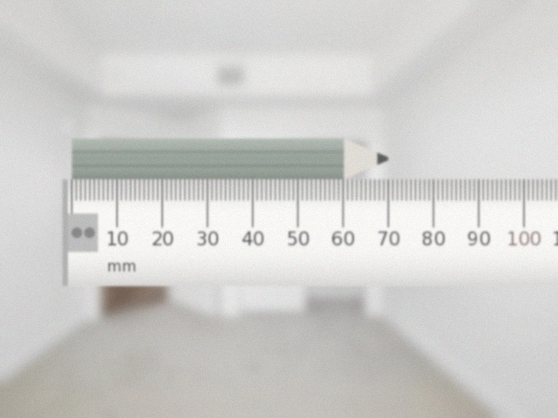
mm 70
